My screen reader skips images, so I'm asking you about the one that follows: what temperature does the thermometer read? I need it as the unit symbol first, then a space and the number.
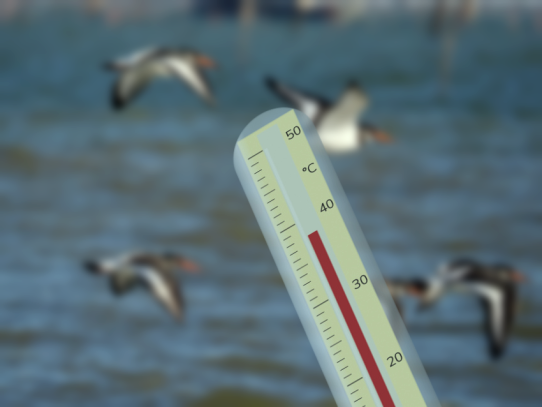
°C 38
